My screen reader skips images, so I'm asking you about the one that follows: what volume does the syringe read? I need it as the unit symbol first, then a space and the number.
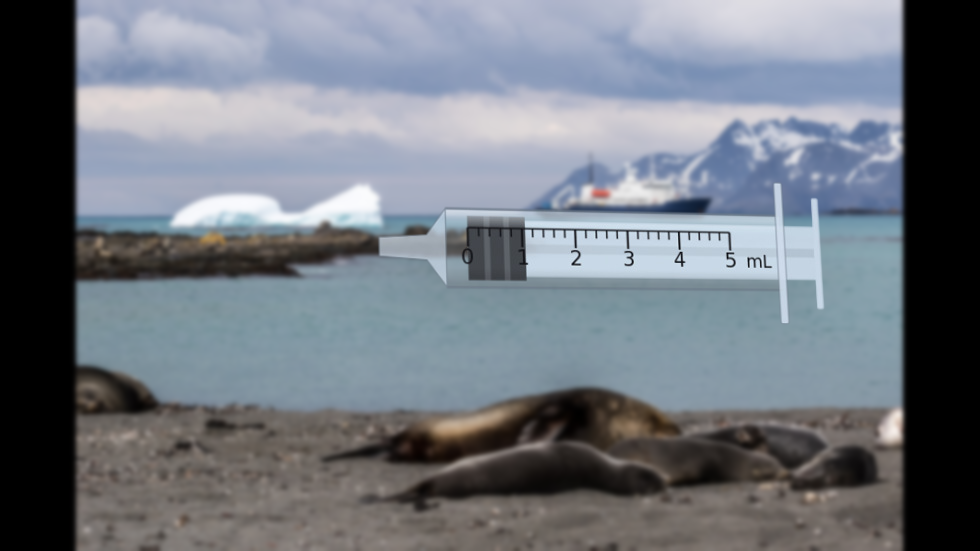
mL 0
